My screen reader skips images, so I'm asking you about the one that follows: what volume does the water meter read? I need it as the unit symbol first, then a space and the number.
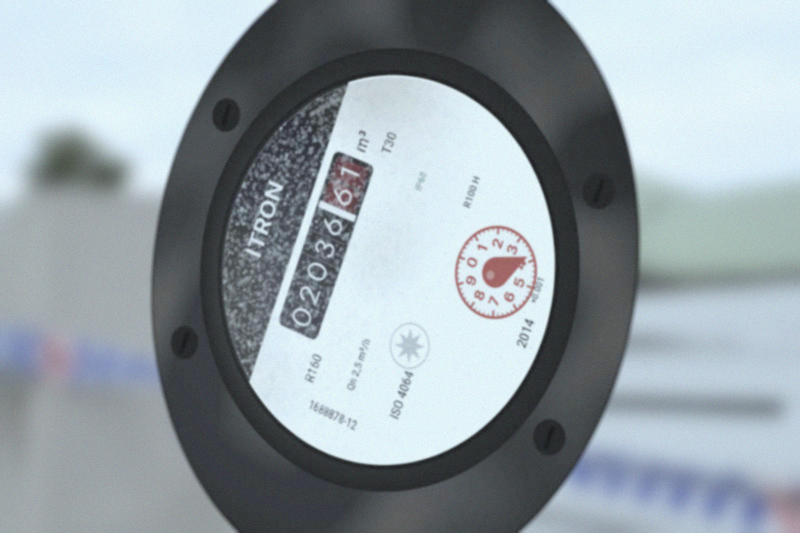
m³ 2036.613
